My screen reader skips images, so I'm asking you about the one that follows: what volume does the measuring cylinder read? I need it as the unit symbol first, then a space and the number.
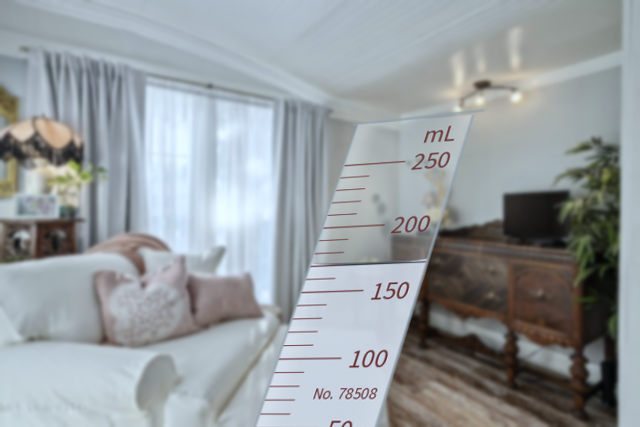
mL 170
